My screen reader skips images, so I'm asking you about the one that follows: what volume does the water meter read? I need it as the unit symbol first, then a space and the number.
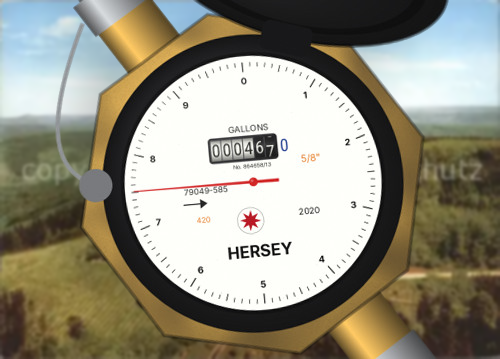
gal 4667.5
